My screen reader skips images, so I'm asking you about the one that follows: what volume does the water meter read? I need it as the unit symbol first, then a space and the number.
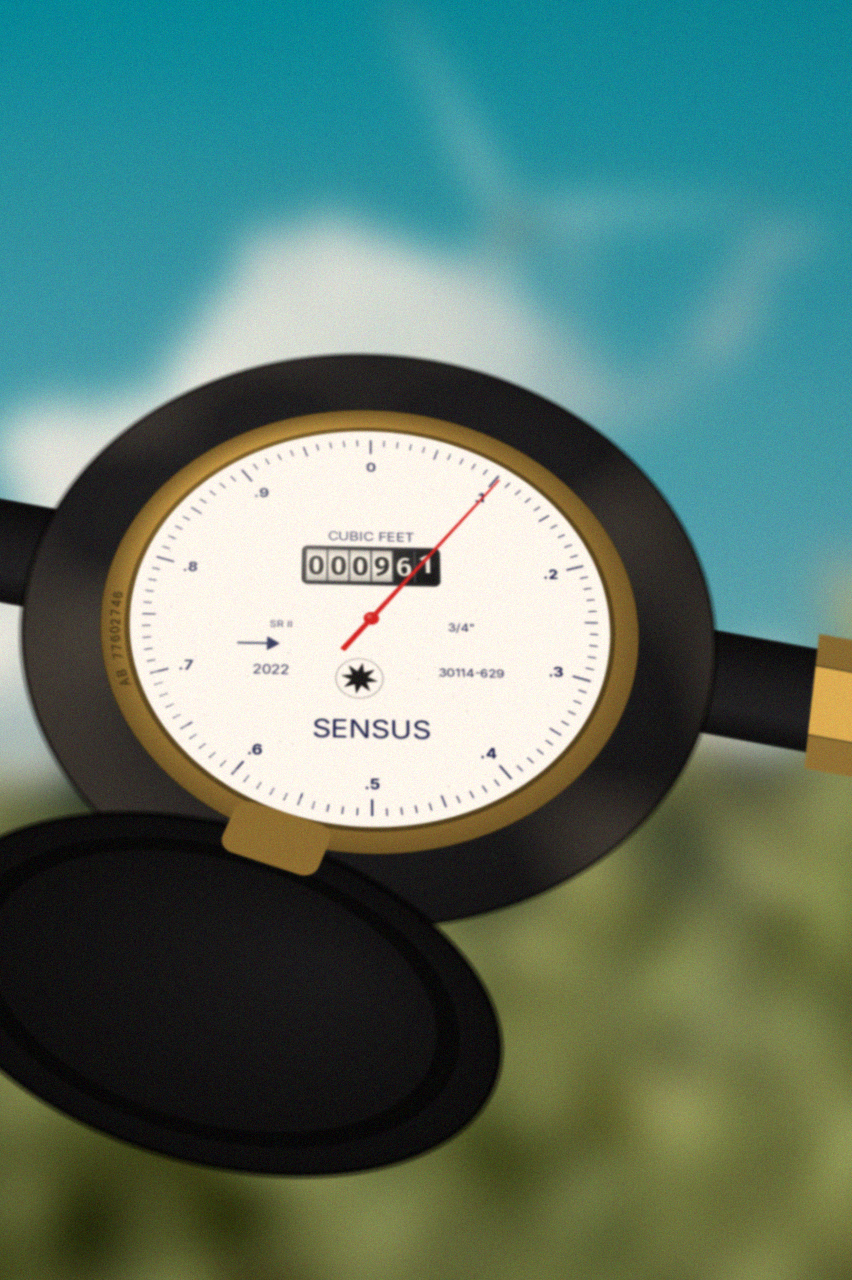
ft³ 961.10
